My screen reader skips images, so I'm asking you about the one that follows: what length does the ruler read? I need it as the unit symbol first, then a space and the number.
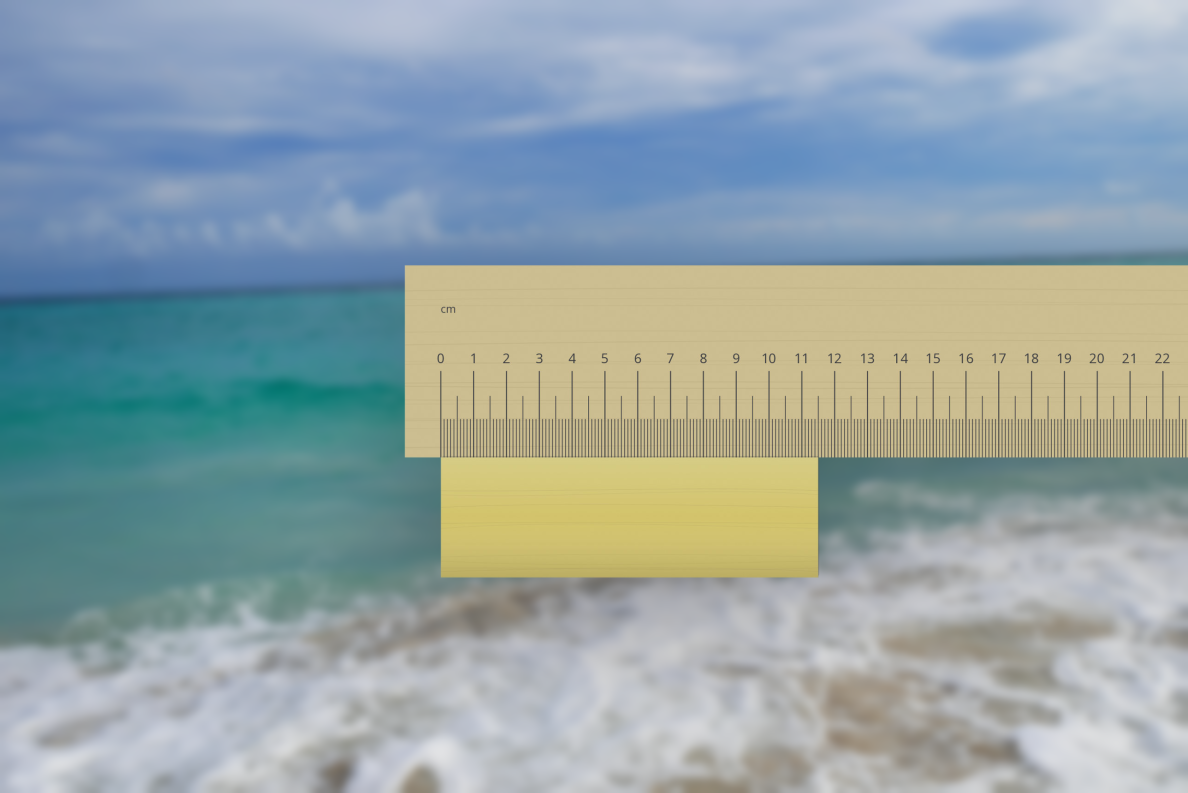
cm 11.5
